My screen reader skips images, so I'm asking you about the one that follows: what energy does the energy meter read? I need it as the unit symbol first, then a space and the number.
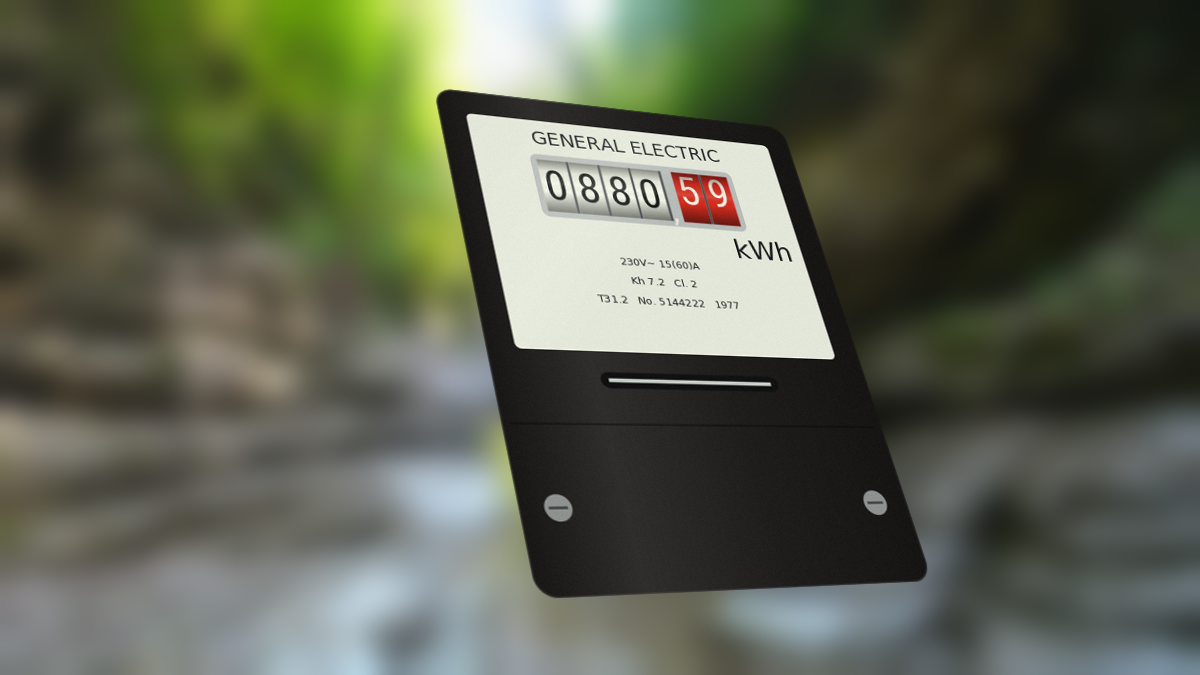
kWh 880.59
